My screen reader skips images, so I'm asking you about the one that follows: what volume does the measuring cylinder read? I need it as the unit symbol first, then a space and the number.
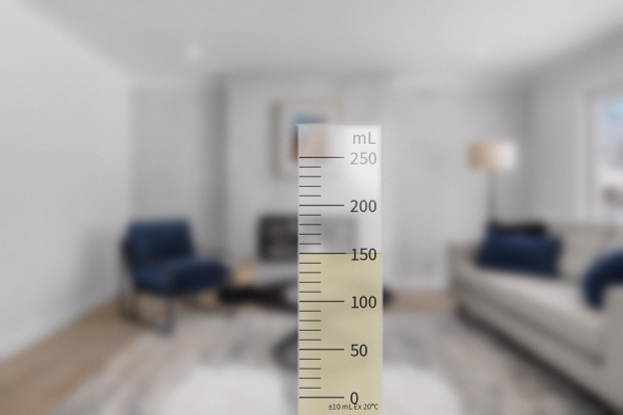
mL 150
